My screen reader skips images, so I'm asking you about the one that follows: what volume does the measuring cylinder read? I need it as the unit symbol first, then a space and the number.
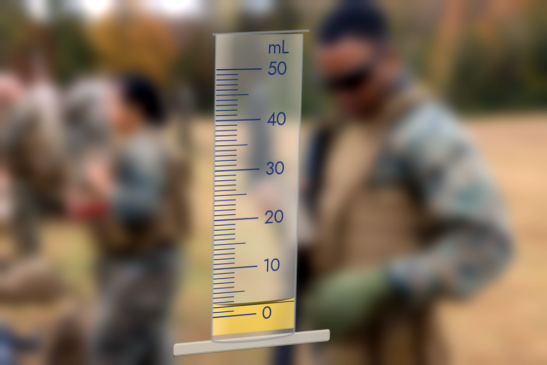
mL 2
